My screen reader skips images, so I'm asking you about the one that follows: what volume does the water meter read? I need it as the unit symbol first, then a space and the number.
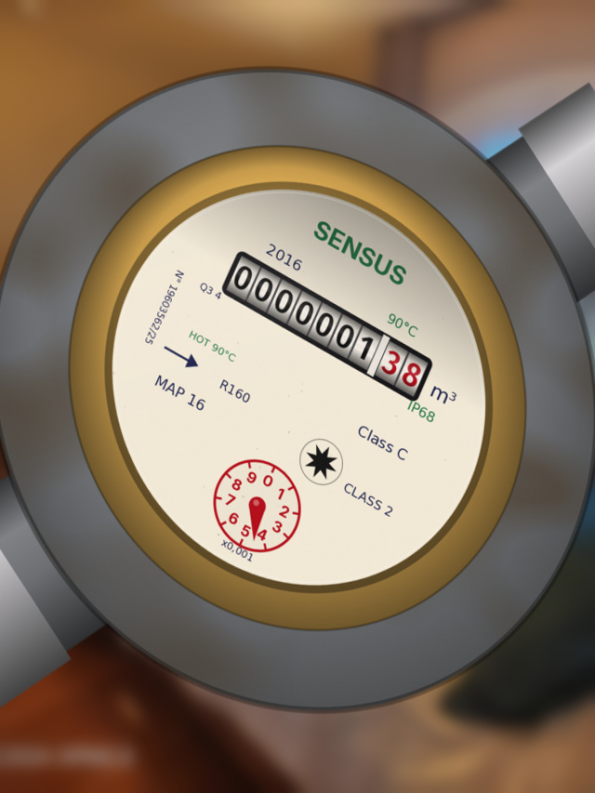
m³ 1.384
